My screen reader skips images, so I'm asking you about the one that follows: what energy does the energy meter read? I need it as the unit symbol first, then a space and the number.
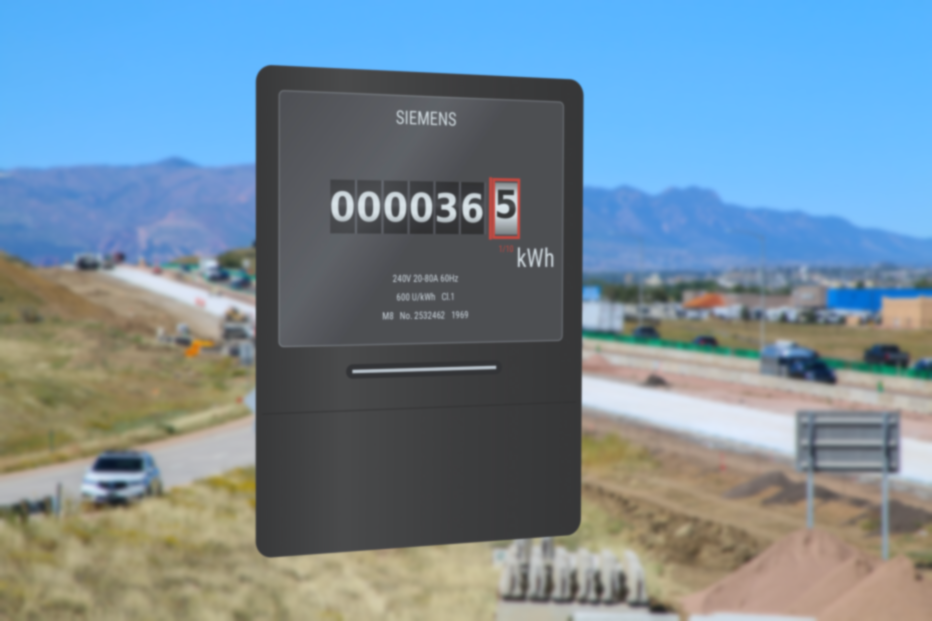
kWh 36.5
